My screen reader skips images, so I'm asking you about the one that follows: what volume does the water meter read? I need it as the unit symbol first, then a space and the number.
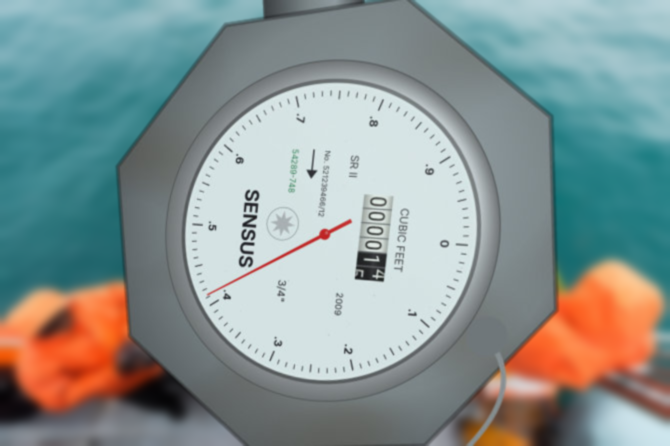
ft³ 14.41
